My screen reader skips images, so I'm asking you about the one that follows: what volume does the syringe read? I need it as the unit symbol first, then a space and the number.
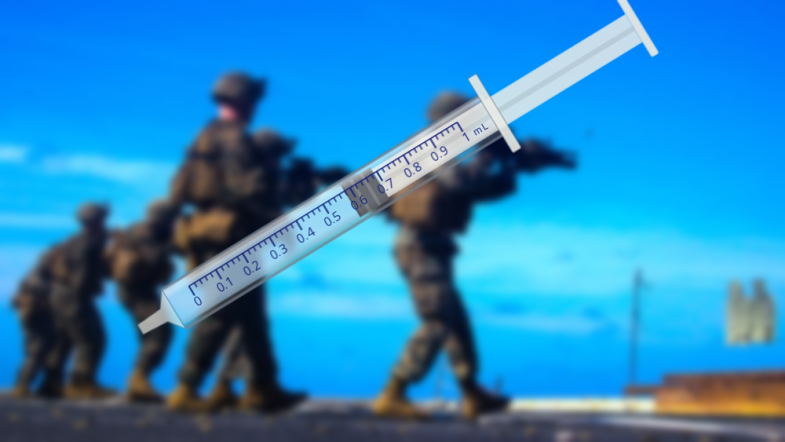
mL 0.58
